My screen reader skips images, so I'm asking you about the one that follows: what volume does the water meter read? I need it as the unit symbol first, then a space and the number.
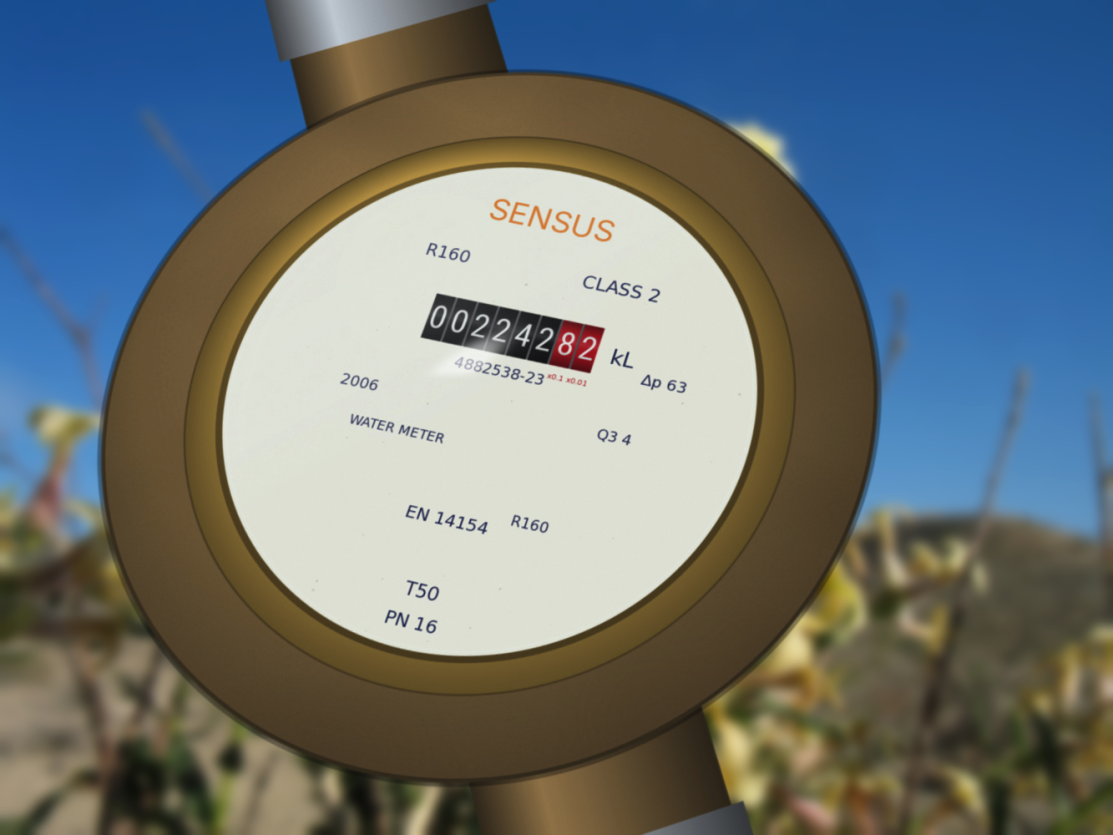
kL 2242.82
